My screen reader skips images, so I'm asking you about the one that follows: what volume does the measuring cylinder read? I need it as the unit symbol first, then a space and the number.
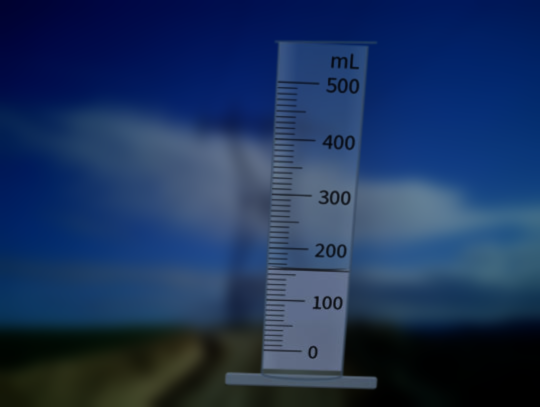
mL 160
